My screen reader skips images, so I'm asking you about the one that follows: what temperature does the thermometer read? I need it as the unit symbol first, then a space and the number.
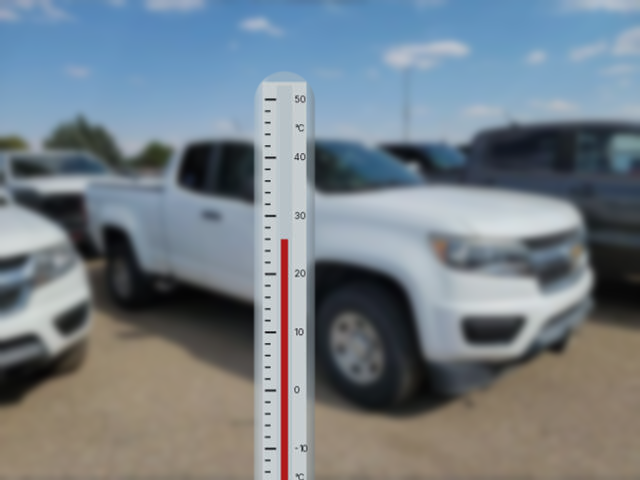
°C 26
